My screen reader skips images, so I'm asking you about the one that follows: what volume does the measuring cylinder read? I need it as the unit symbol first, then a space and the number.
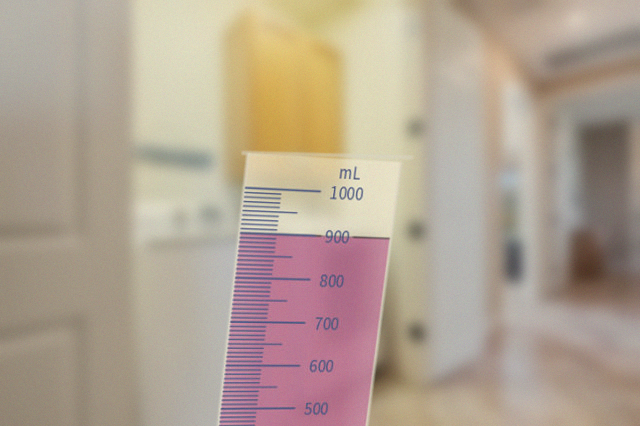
mL 900
